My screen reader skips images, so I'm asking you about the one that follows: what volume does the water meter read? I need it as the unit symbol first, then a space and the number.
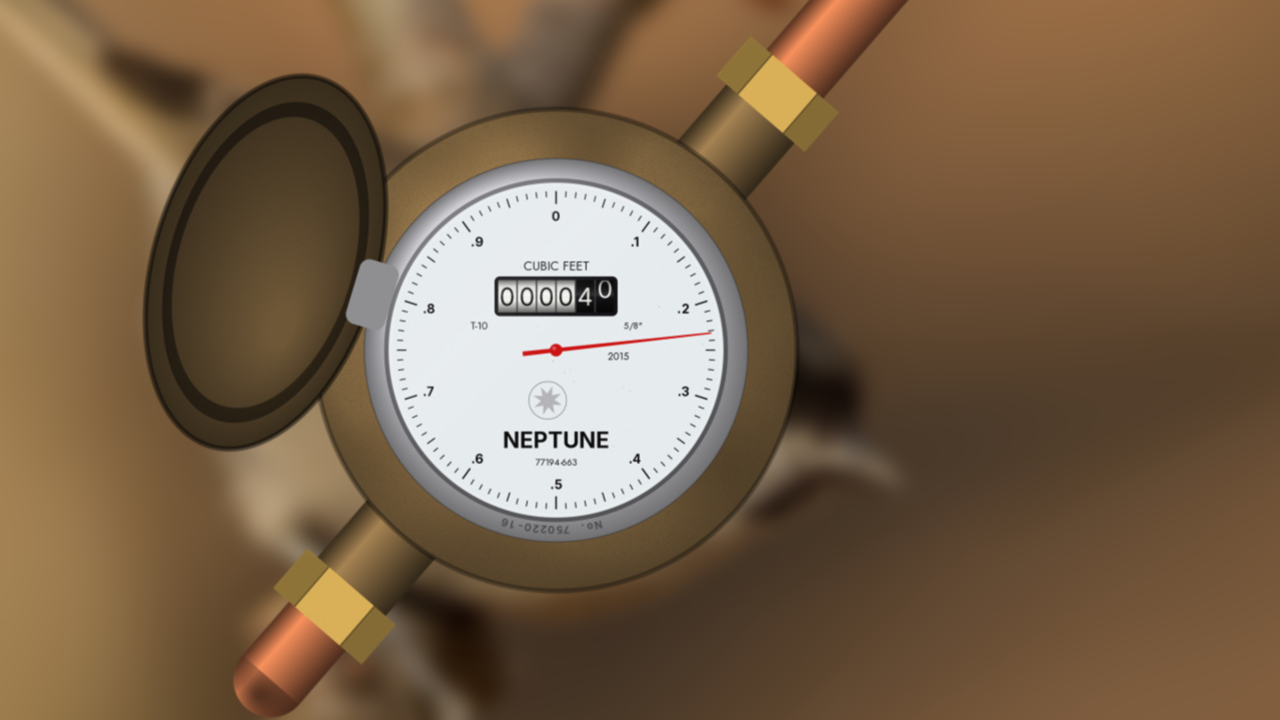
ft³ 40.23
